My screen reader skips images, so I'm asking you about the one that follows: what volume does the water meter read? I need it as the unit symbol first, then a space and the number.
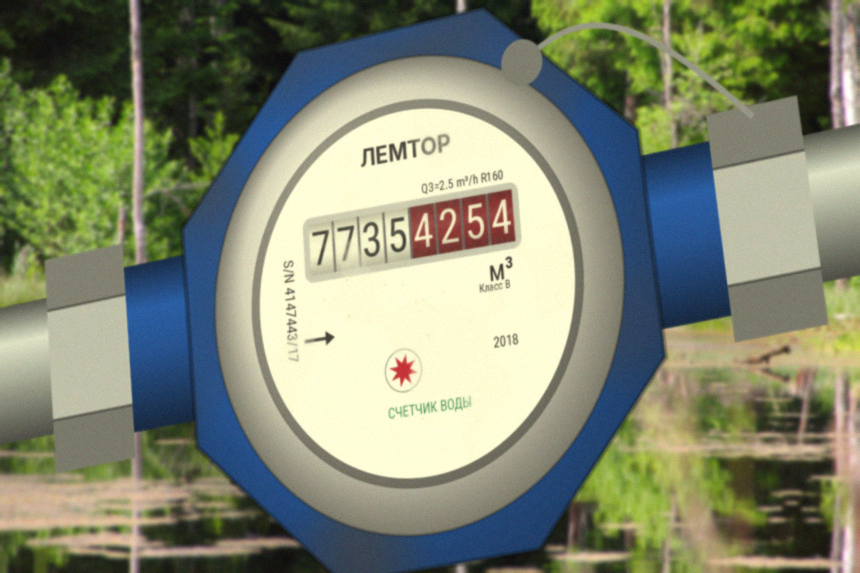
m³ 7735.4254
